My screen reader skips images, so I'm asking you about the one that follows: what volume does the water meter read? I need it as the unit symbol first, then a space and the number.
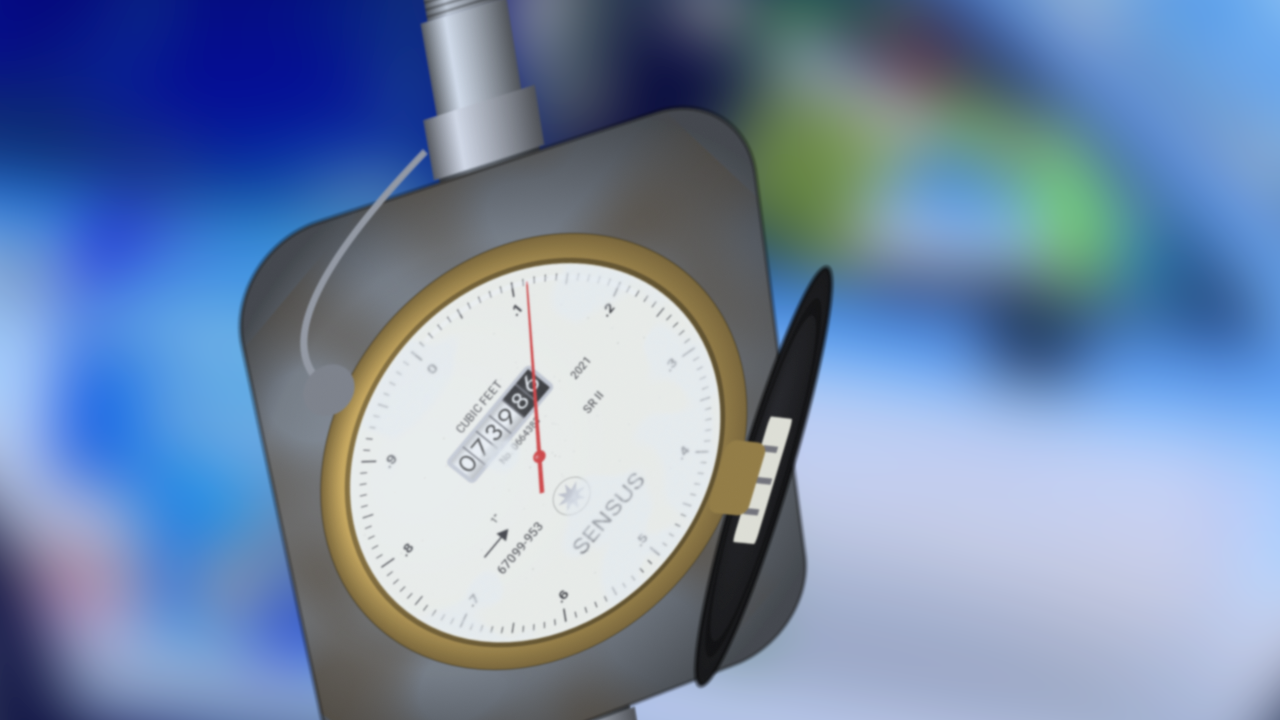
ft³ 73986.11
